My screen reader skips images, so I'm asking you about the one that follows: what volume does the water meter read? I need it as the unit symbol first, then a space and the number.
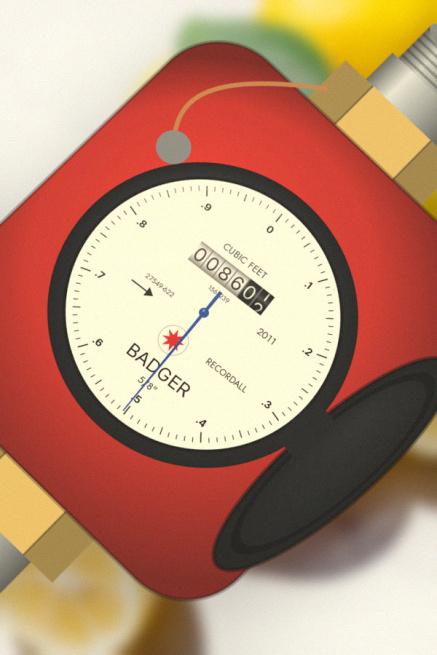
ft³ 8601.50
